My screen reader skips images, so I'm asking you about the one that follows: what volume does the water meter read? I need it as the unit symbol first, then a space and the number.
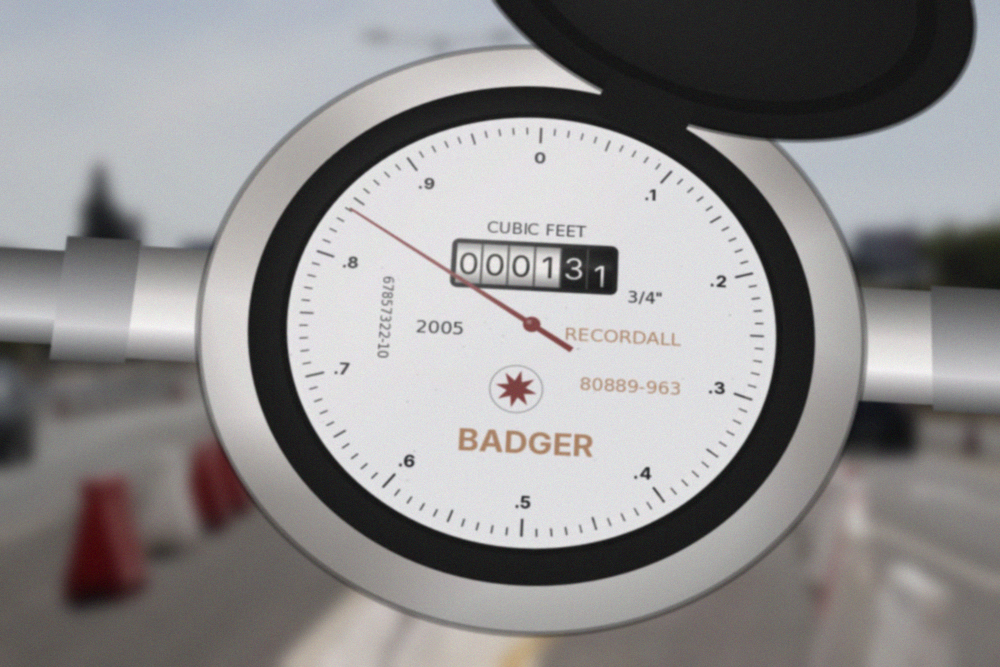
ft³ 130.84
